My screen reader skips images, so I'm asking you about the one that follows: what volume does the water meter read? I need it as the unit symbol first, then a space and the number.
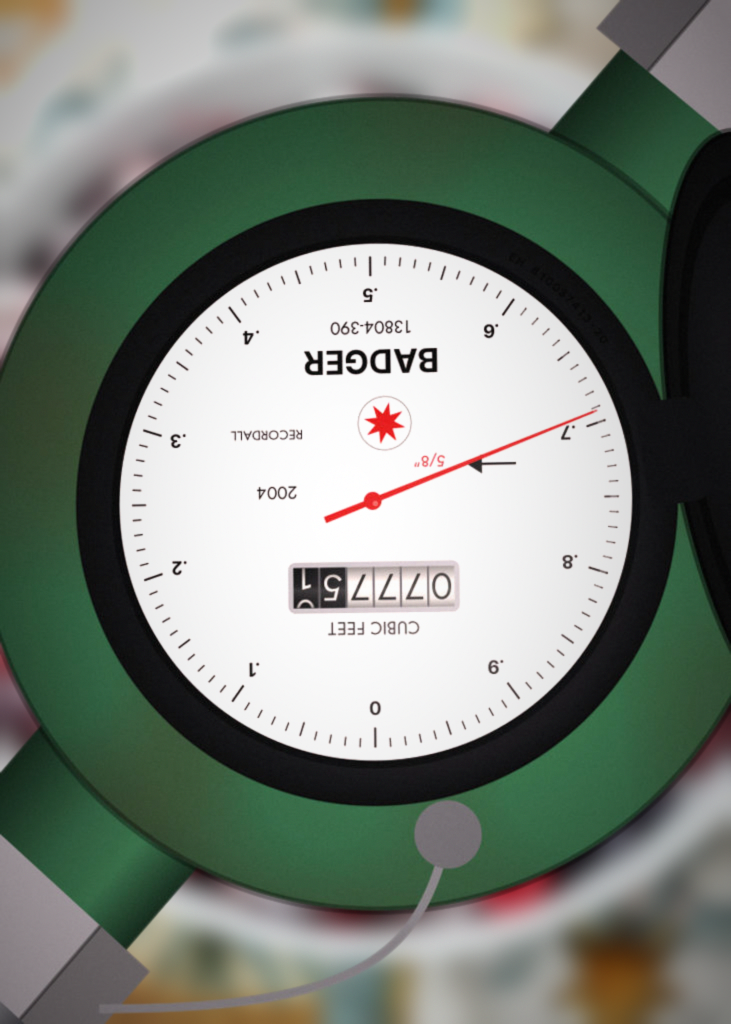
ft³ 77750.69
